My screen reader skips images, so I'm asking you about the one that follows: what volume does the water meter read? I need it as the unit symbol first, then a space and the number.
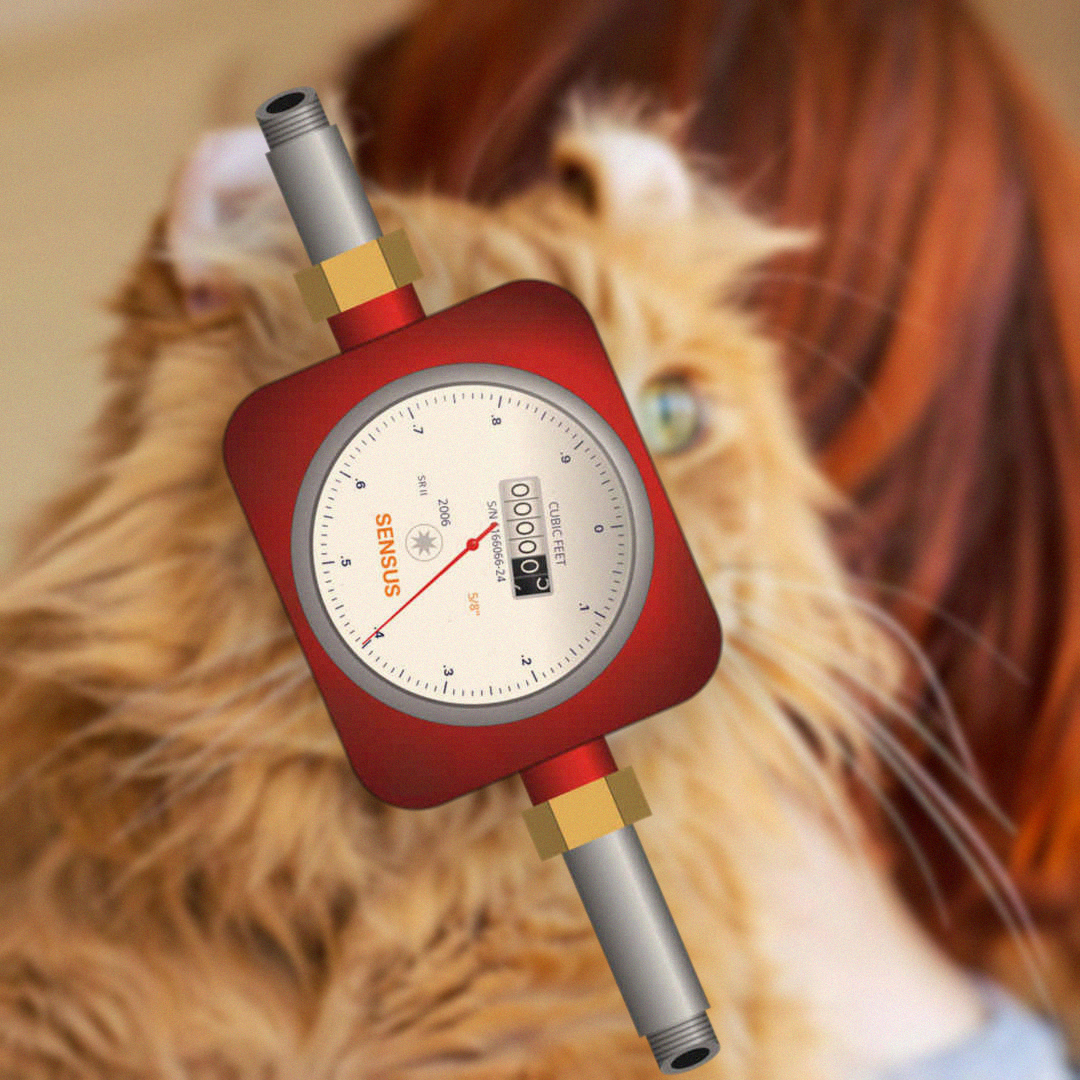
ft³ 5.40
